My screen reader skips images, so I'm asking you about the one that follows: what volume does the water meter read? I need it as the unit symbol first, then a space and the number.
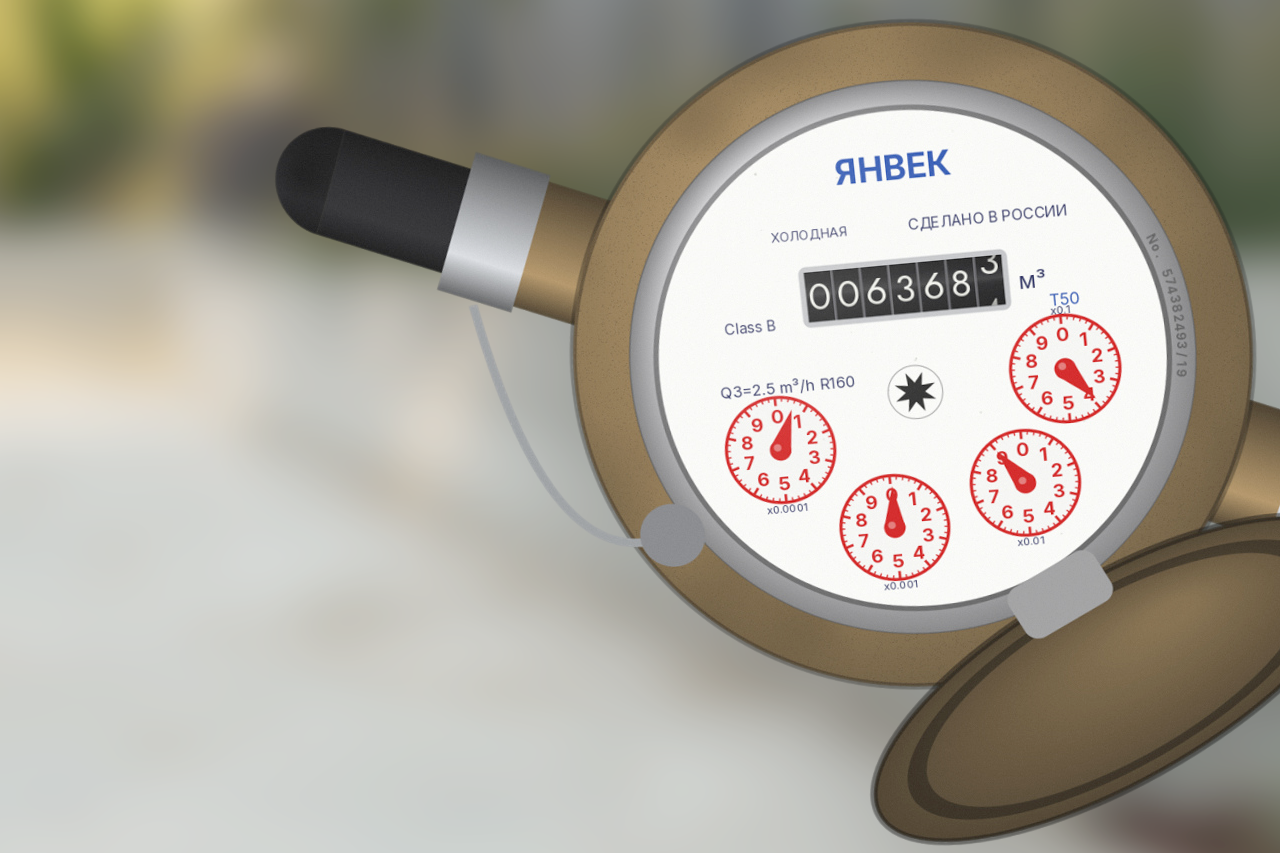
m³ 63683.3900
